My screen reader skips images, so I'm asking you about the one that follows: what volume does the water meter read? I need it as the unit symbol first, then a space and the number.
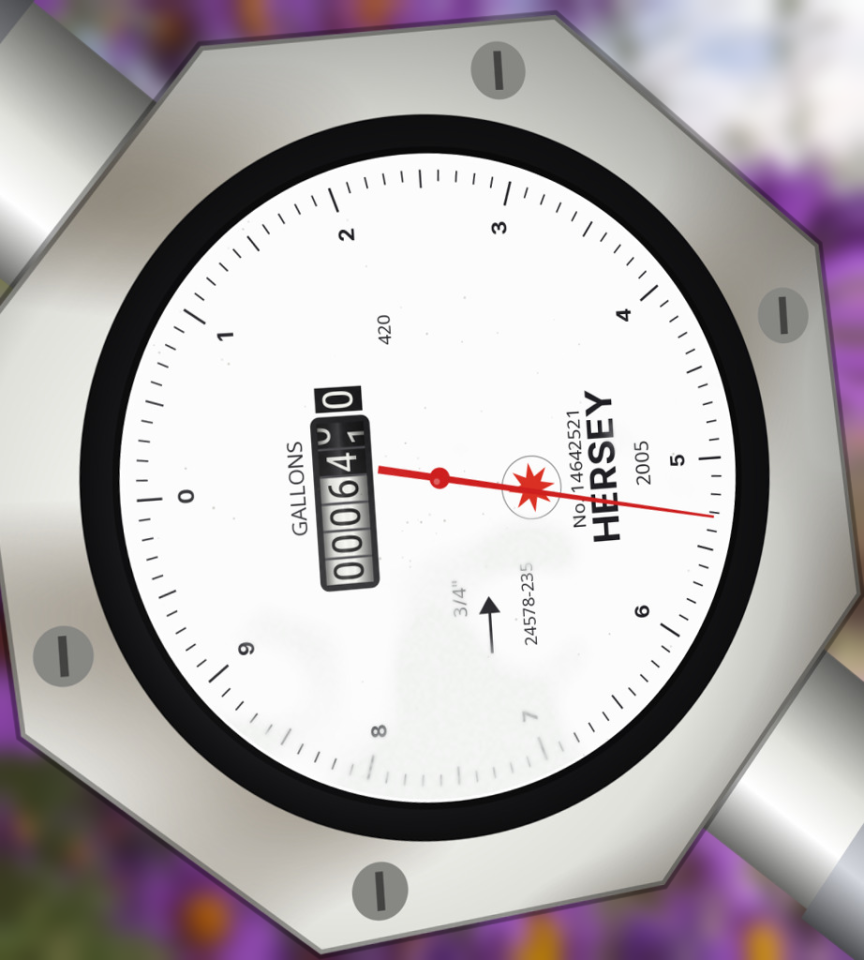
gal 6405.3
